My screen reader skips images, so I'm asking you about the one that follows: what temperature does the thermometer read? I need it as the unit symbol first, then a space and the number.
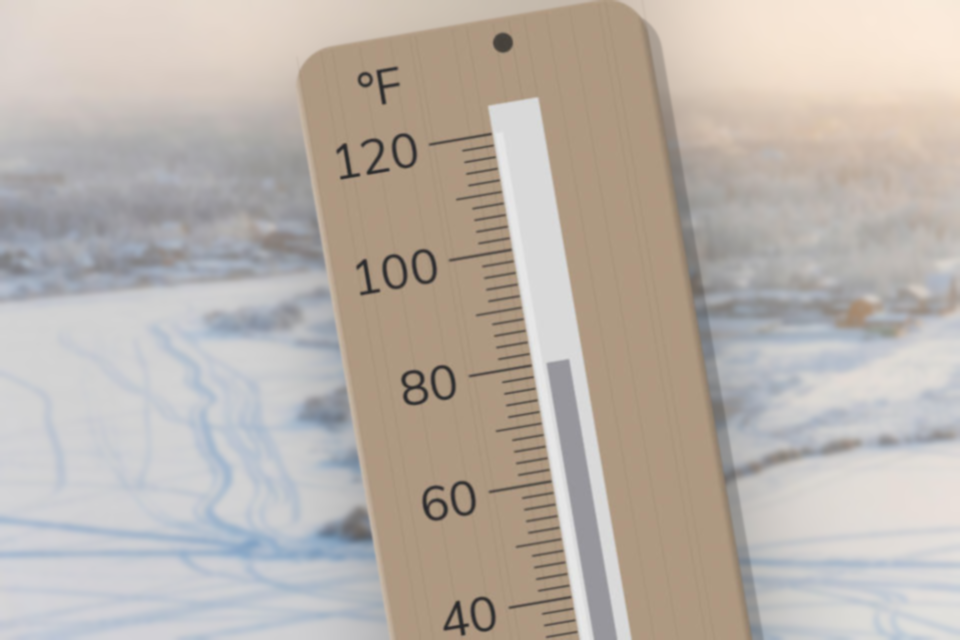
°F 80
